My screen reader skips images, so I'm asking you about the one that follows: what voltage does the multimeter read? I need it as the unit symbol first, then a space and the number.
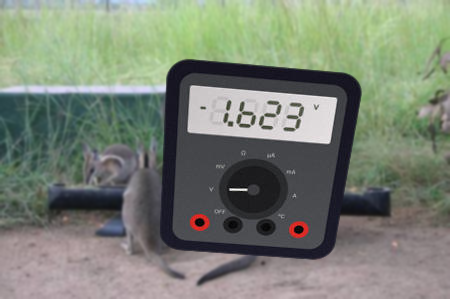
V -1.623
